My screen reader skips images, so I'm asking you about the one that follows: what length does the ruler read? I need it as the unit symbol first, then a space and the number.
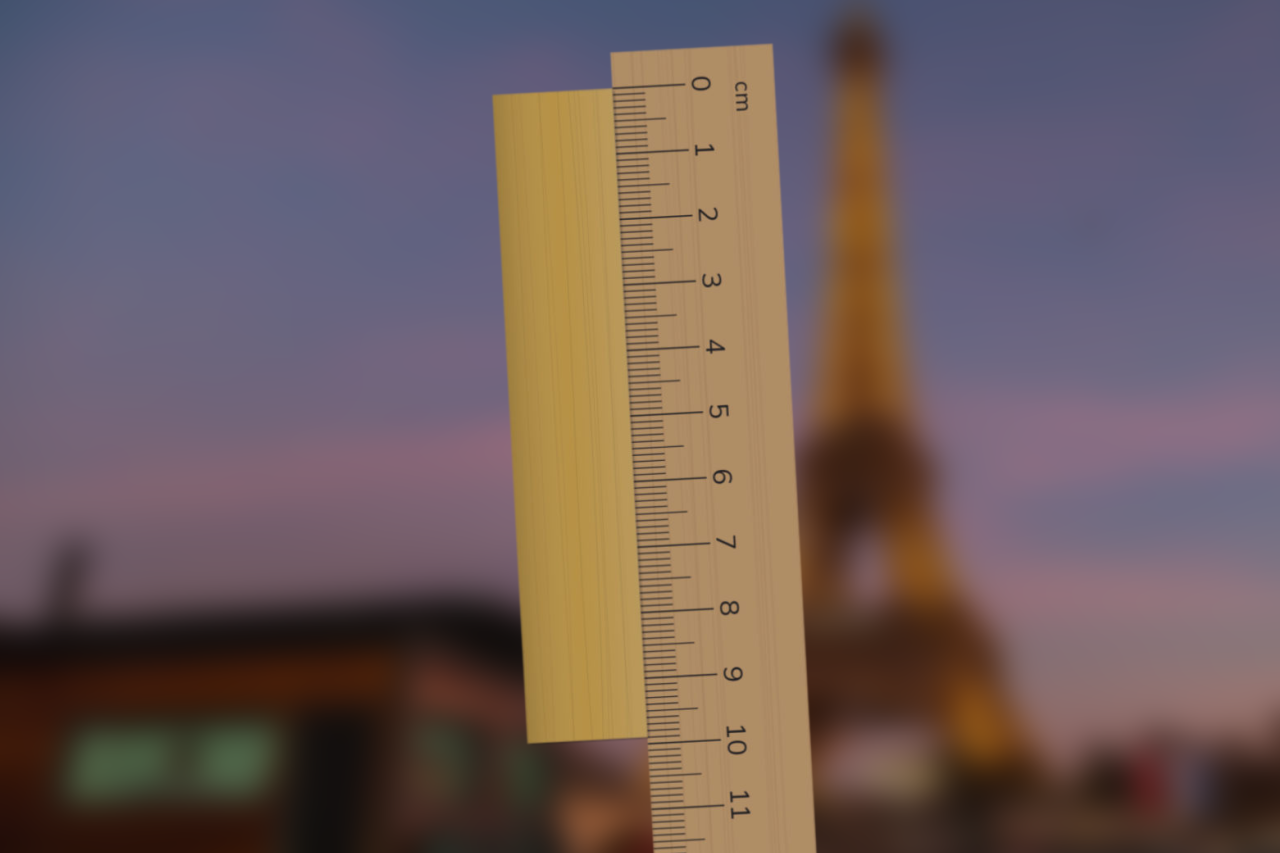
cm 9.9
